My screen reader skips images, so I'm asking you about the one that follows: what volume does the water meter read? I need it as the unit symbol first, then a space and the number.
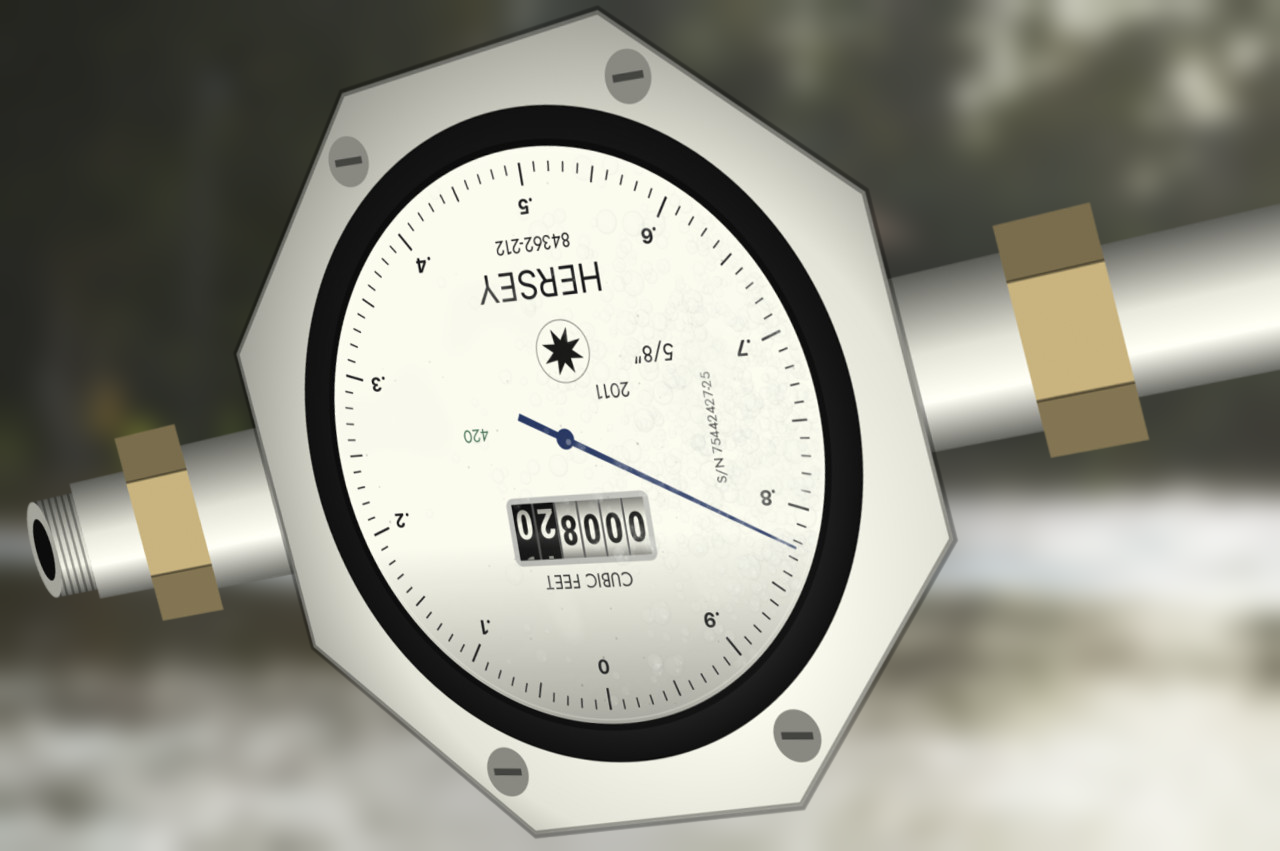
ft³ 819.82
